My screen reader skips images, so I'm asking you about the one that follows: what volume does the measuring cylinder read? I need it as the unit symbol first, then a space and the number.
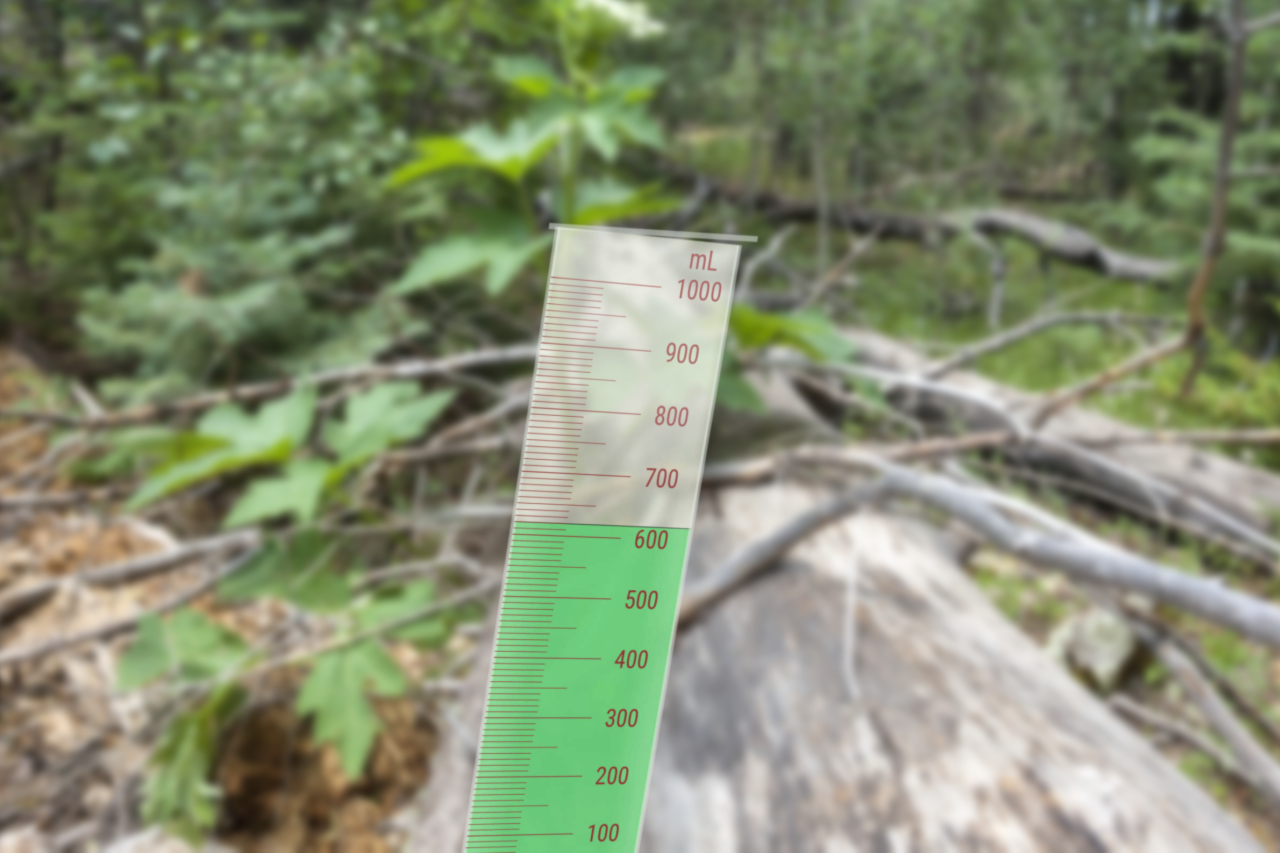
mL 620
